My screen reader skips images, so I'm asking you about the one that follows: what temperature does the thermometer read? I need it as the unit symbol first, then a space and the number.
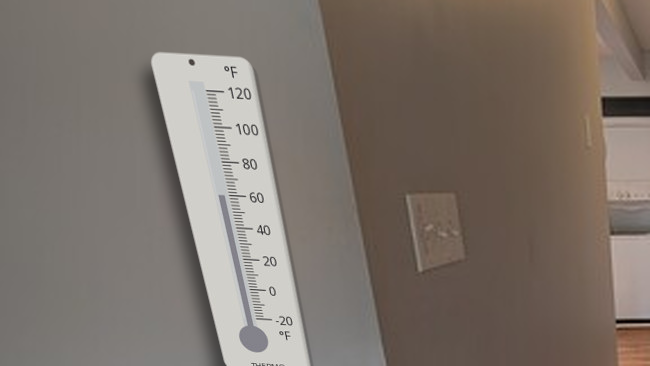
°F 60
